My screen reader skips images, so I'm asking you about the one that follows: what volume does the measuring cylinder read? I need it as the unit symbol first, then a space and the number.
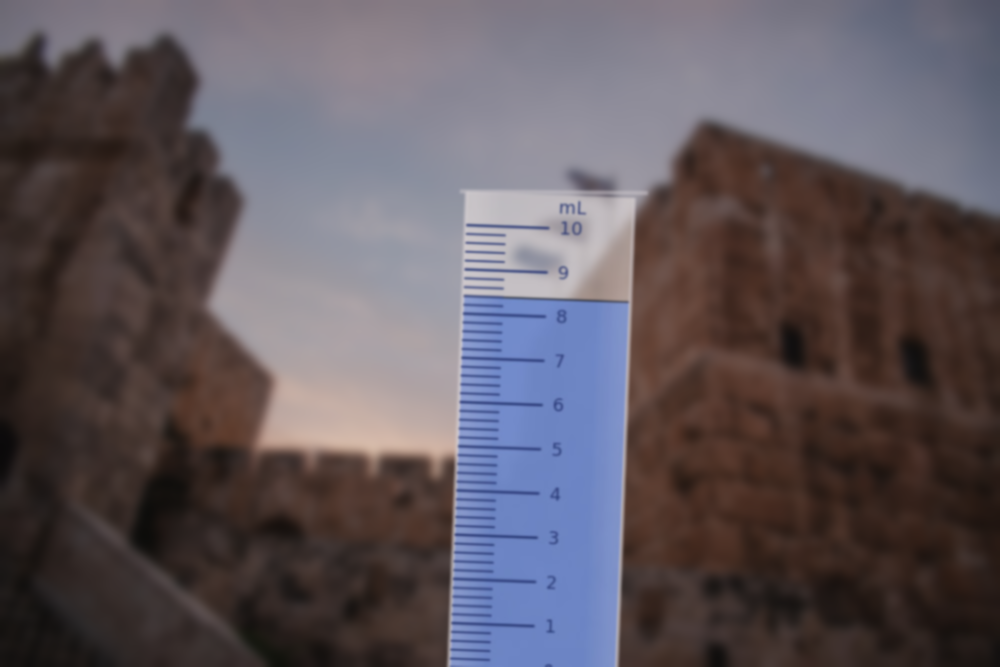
mL 8.4
